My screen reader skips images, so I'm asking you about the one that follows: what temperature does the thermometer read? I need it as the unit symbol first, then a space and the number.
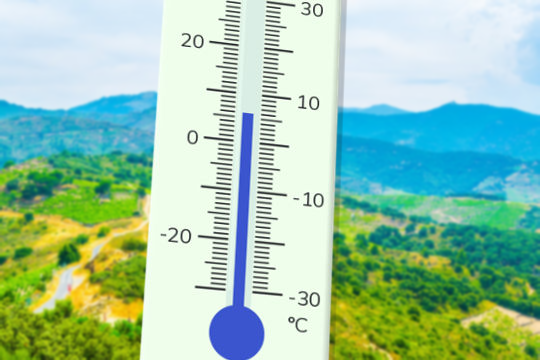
°C 6
